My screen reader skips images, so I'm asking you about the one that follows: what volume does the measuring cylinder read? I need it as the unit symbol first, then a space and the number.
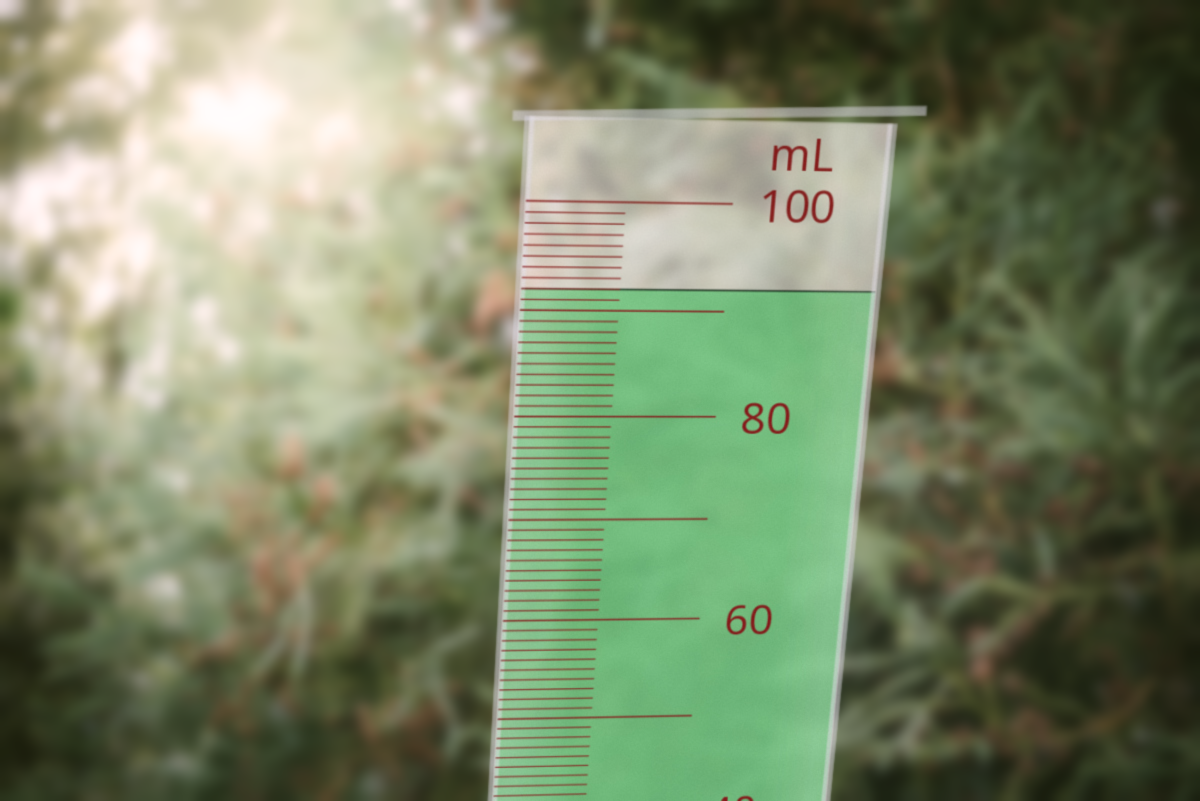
mL 92
